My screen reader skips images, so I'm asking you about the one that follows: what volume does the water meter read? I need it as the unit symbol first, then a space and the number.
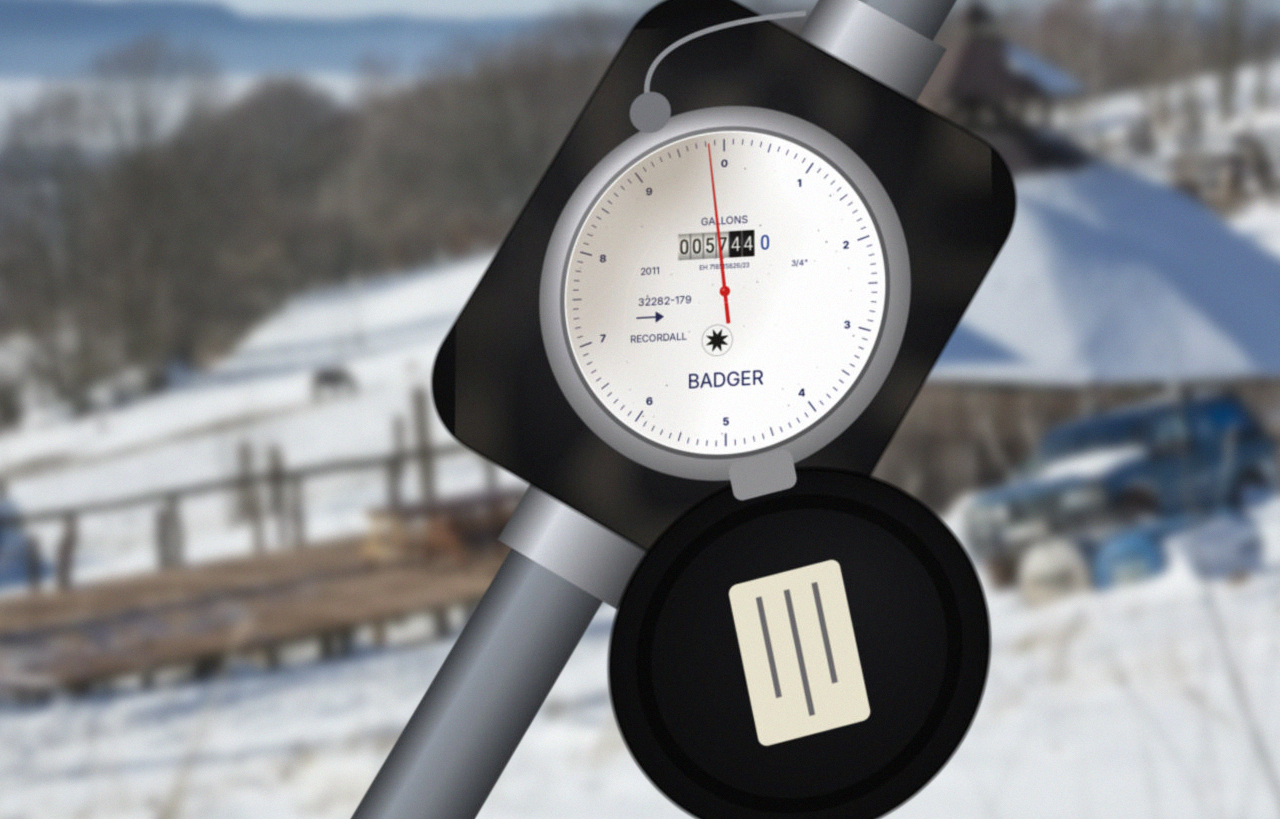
gal 57439.8
